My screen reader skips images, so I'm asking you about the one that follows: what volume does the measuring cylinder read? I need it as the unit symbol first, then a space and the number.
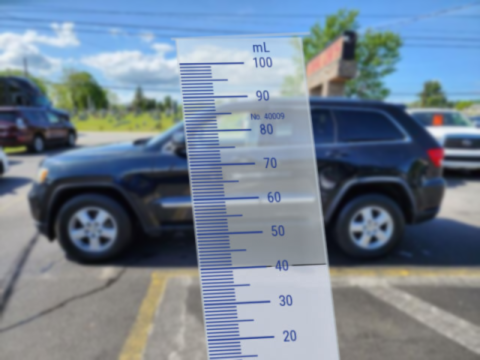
mL 40
